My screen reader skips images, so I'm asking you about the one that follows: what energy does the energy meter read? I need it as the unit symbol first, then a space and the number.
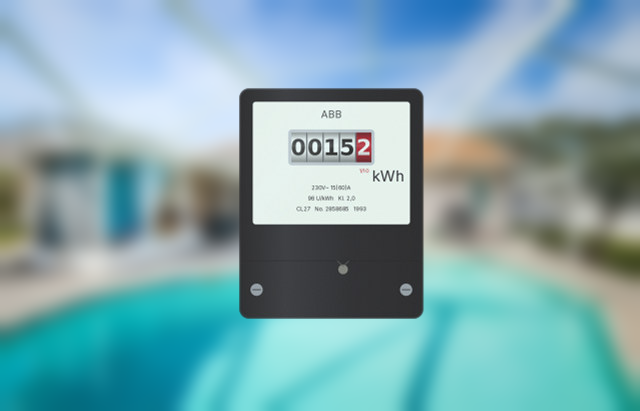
kWh 15.2
